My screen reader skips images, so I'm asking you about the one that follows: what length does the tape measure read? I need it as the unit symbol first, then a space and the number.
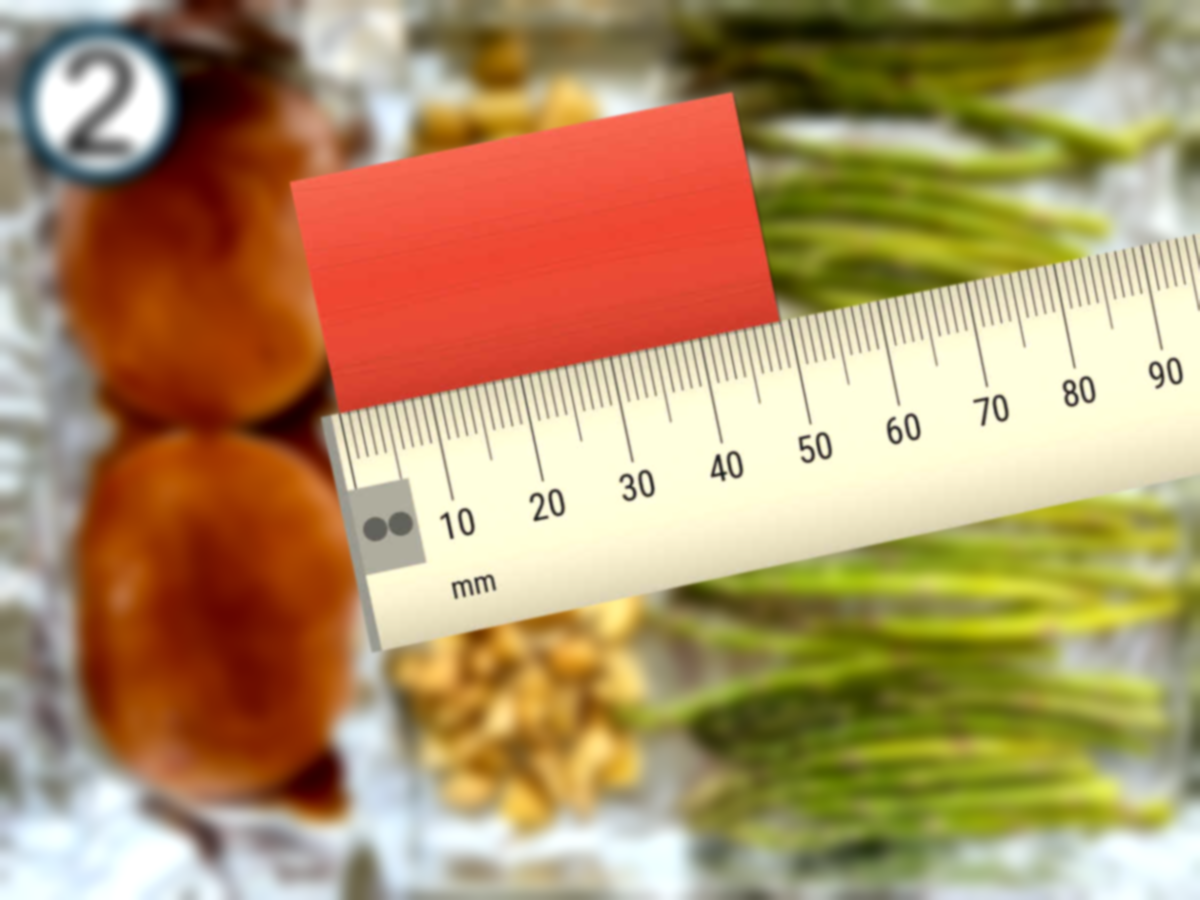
mm 49
